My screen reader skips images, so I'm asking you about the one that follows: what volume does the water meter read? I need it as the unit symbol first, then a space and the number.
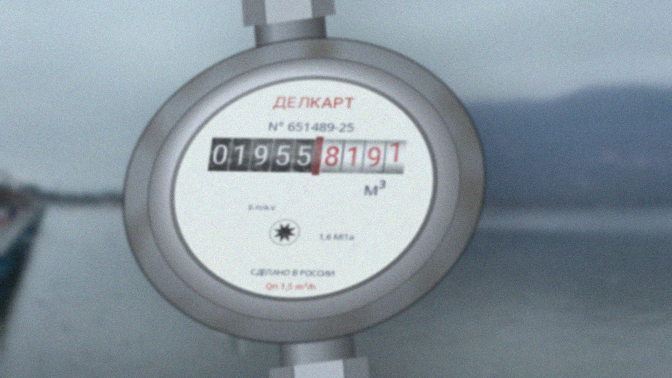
m³ 1955.8191
